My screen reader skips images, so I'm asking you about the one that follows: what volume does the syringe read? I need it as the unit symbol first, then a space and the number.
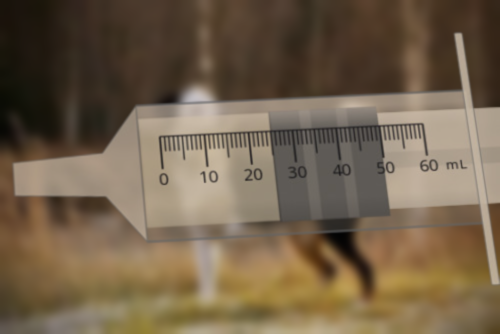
mL 25
